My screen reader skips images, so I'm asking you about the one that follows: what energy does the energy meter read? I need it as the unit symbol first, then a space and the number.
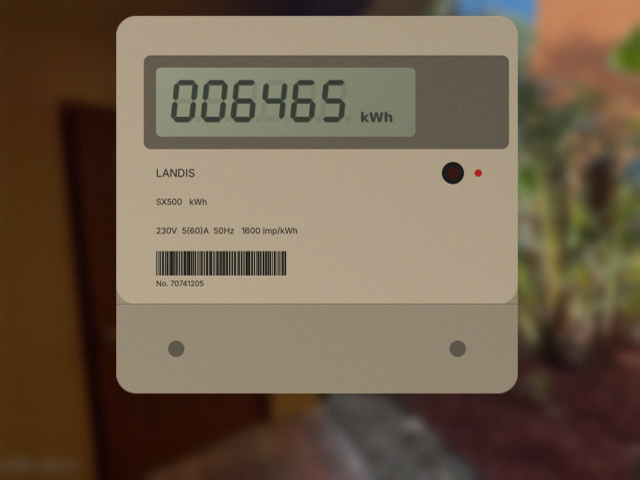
kWh 6465
